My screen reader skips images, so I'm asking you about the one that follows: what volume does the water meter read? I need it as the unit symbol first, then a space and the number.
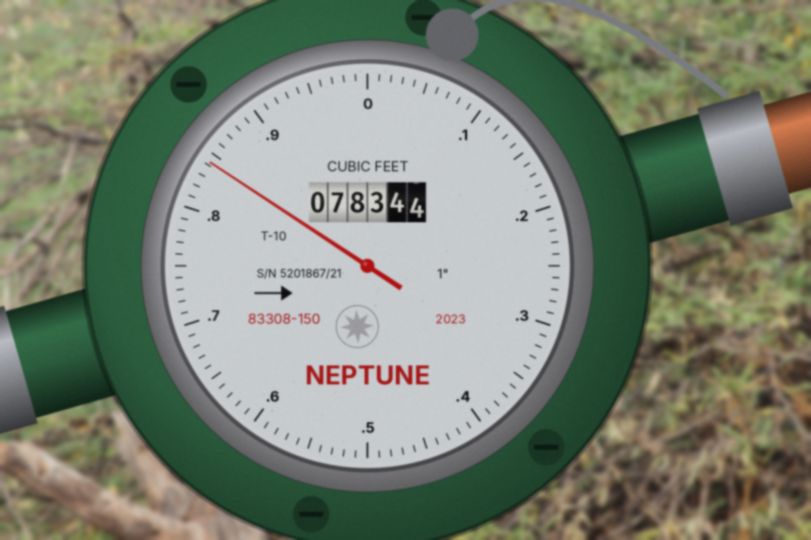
ft³ 78343.84
